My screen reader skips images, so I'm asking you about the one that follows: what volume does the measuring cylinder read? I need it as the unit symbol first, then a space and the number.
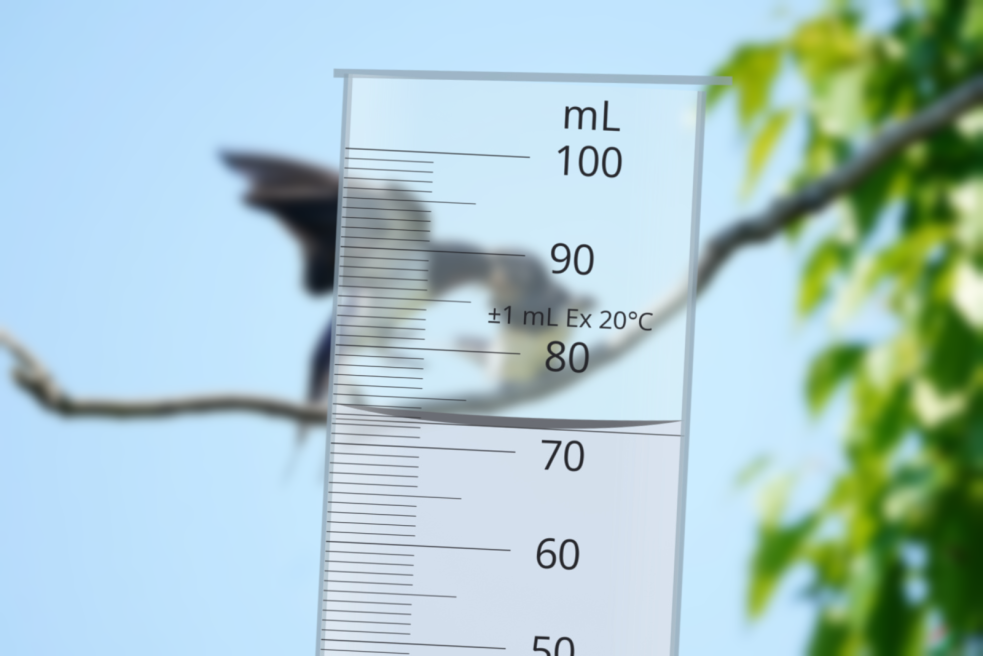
mL 72.5
